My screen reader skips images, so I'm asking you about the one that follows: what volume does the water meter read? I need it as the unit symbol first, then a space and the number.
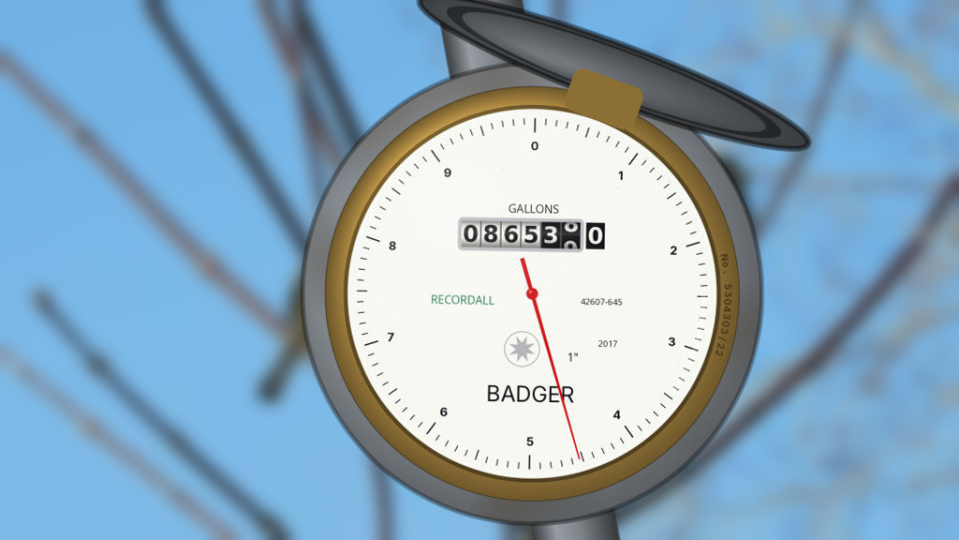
gal 865384.5
